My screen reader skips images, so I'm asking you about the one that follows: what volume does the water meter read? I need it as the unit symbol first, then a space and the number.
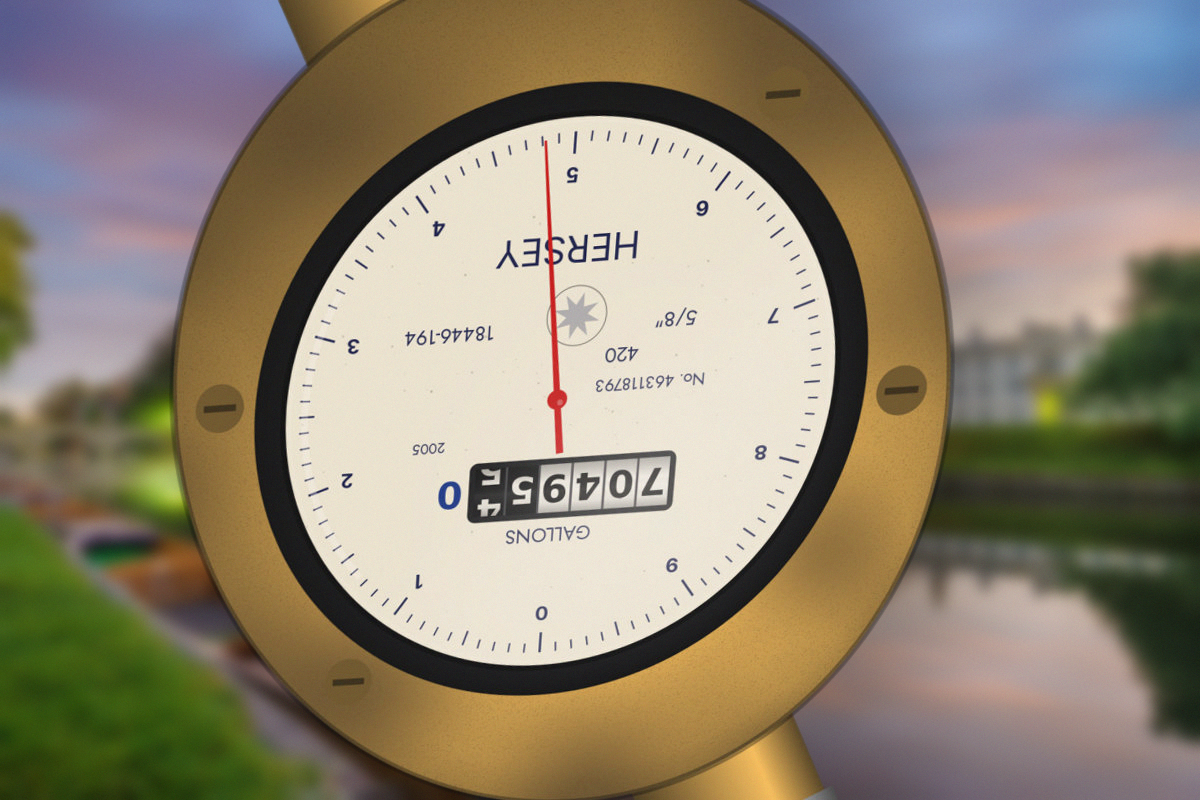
gal 7049544.8
